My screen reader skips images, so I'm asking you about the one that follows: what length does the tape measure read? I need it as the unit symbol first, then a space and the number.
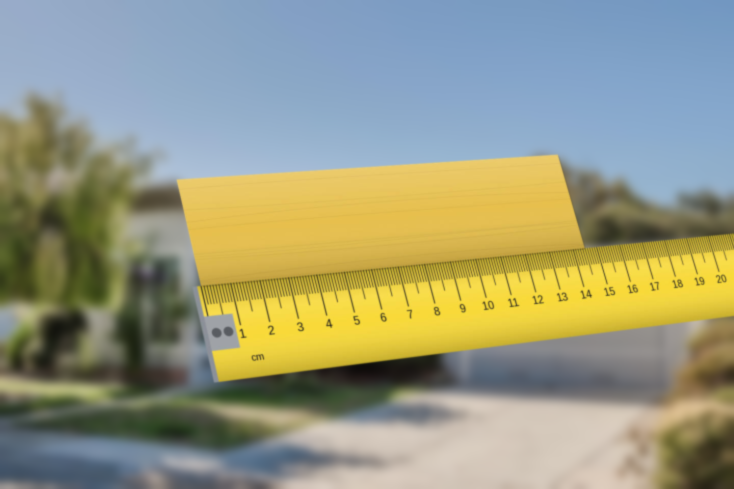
cm 14.5
